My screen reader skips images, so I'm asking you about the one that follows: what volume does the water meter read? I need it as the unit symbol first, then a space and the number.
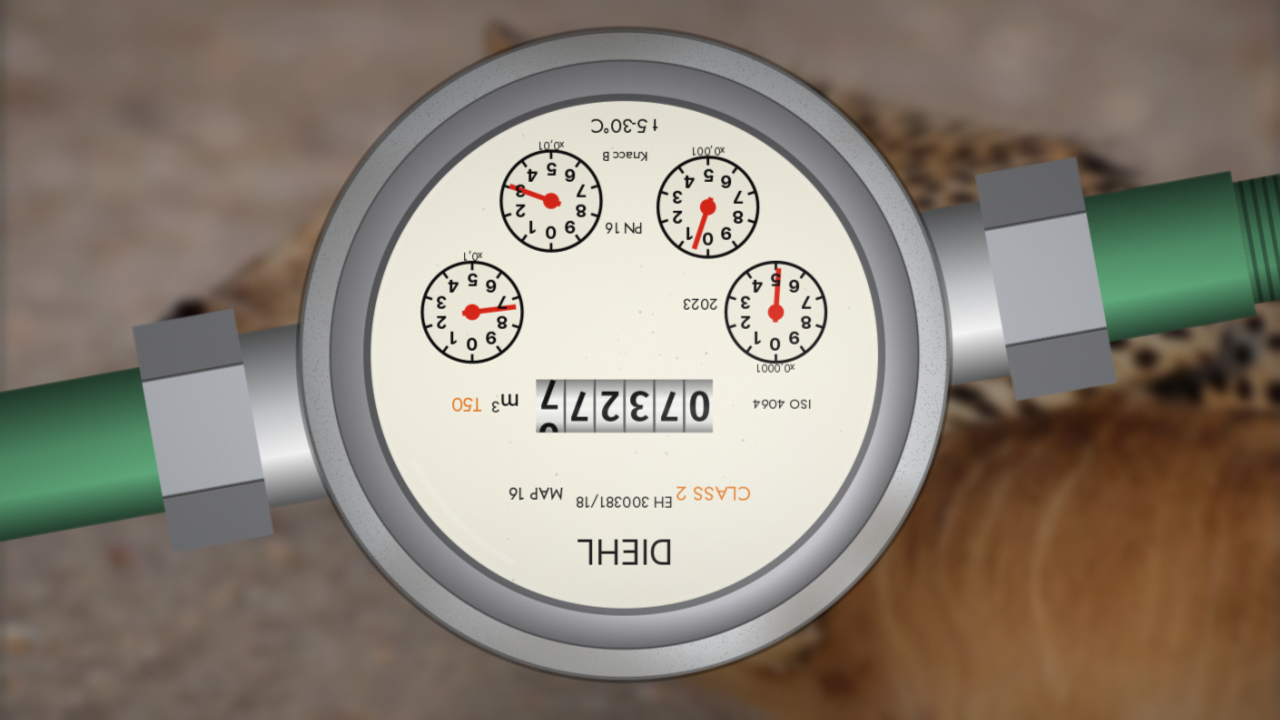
m³ 73276.7305
